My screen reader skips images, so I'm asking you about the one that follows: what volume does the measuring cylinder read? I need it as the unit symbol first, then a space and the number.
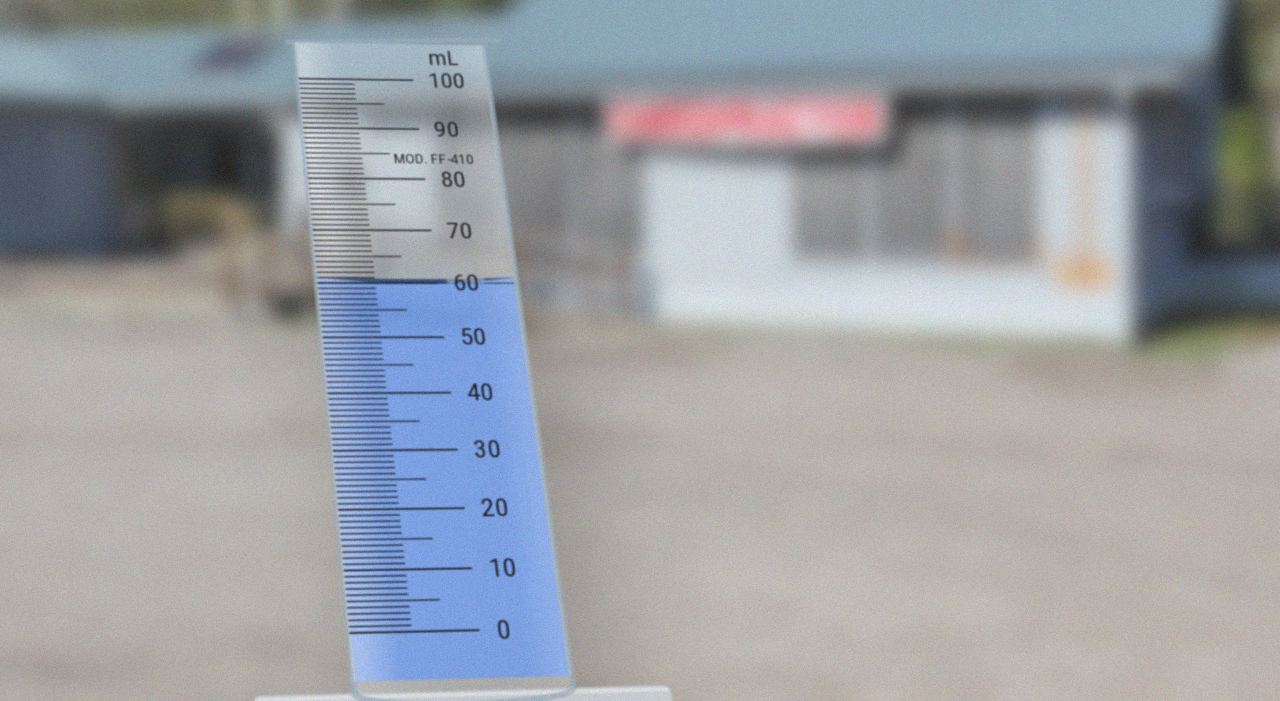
mL 60
